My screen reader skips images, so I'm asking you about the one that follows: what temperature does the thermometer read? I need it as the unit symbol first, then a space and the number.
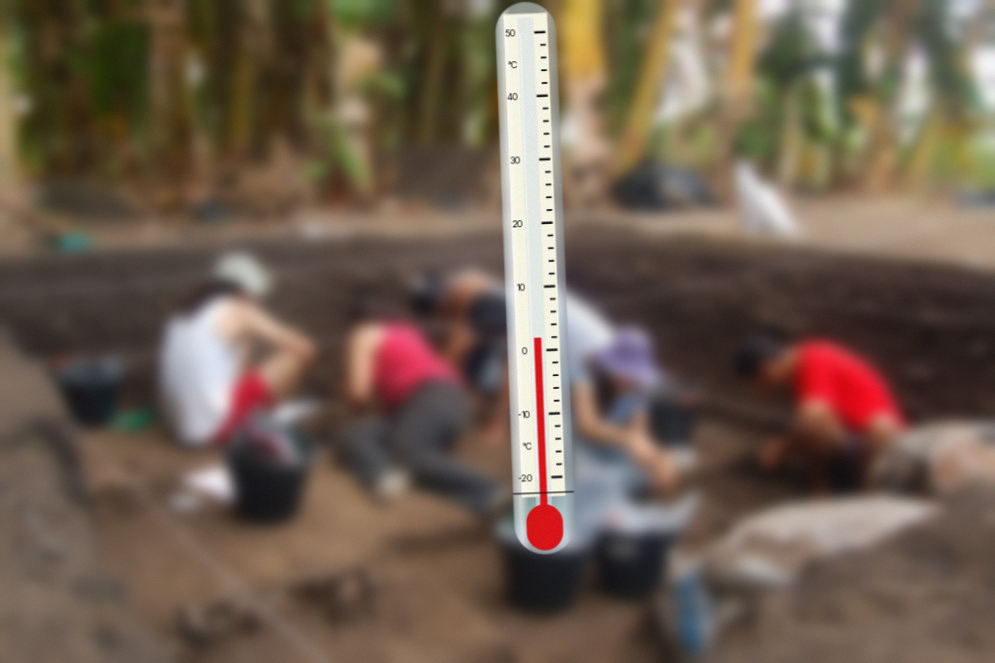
°C 2
